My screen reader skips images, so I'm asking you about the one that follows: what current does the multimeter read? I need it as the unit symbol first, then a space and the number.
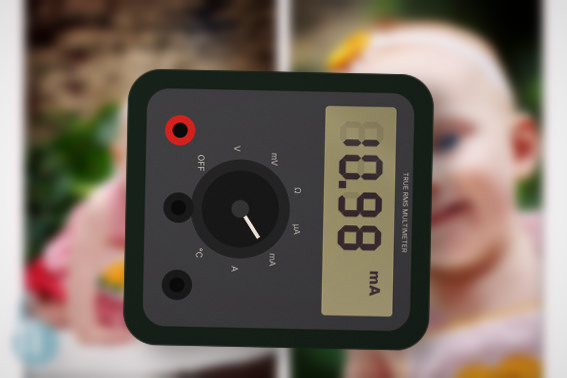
mA 10.98
